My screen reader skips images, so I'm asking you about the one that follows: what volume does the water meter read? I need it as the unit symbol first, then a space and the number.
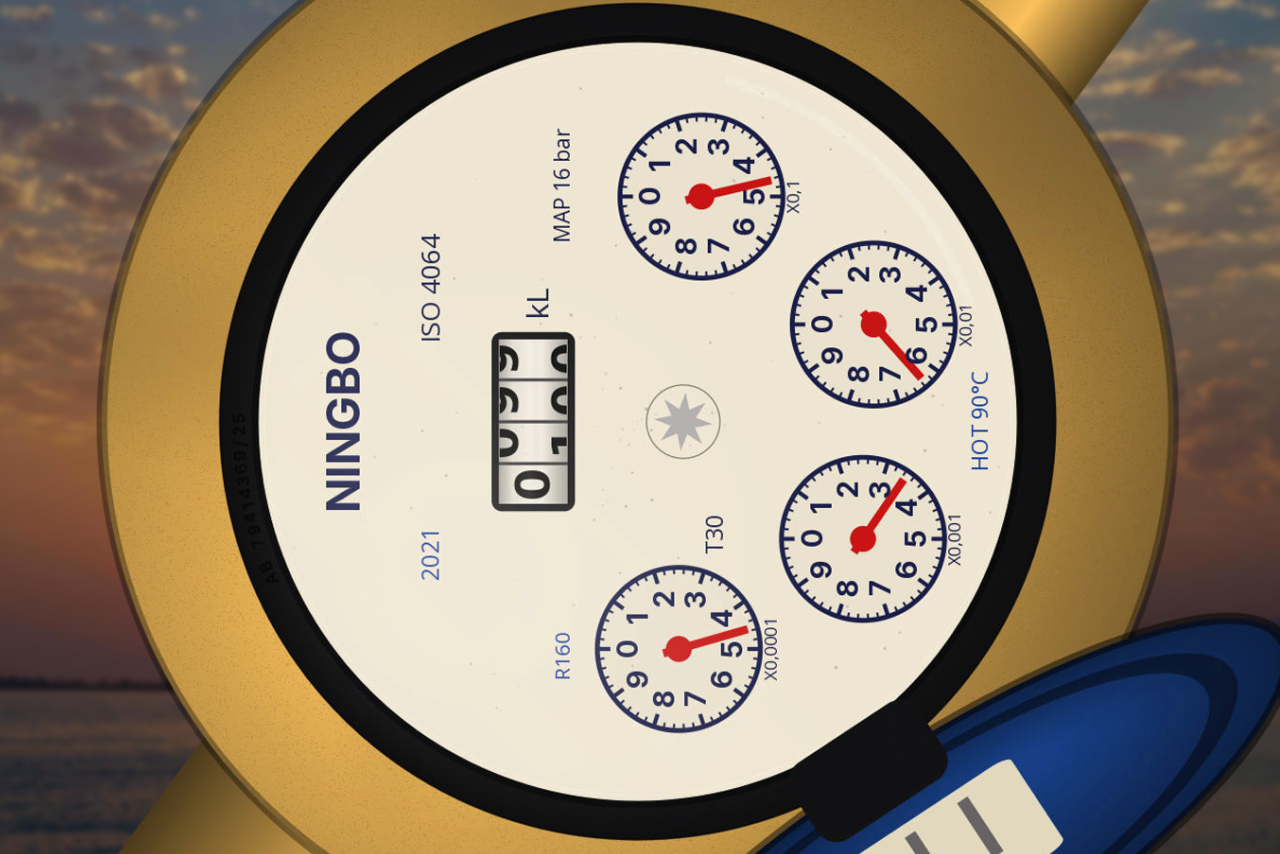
kL 99.4634
